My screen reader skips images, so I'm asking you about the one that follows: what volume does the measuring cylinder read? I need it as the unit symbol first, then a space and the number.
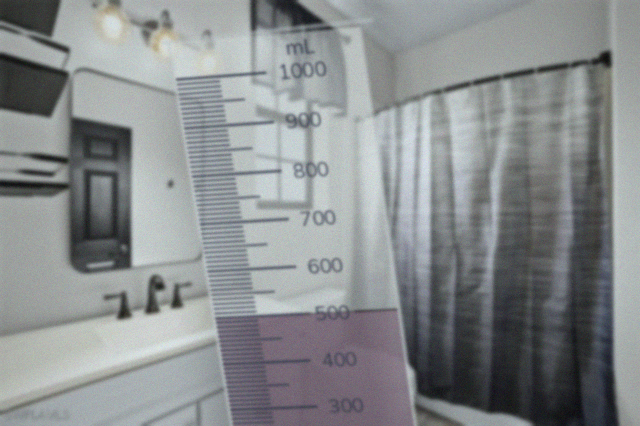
mL 500
